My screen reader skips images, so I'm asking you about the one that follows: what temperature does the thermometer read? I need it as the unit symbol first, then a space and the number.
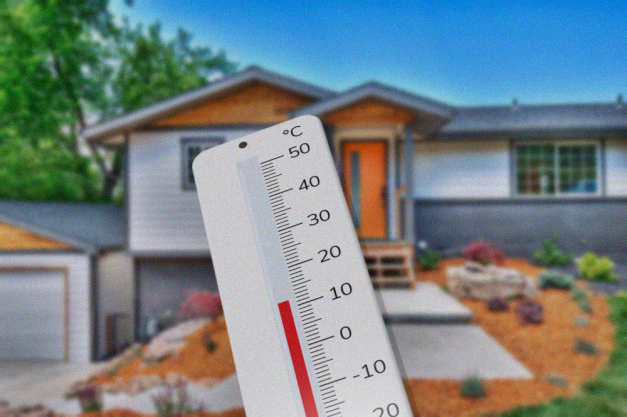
°C 12
